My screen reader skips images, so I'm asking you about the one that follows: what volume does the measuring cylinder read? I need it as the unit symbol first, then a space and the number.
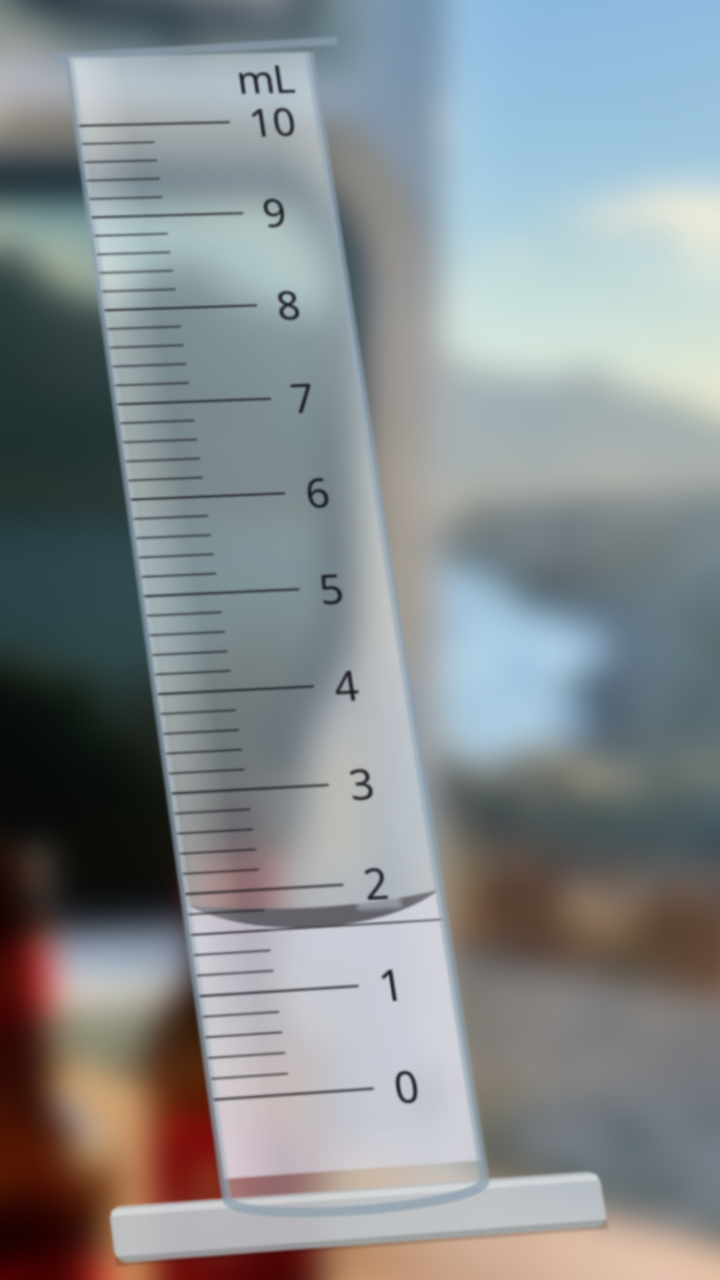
mL 1.6
